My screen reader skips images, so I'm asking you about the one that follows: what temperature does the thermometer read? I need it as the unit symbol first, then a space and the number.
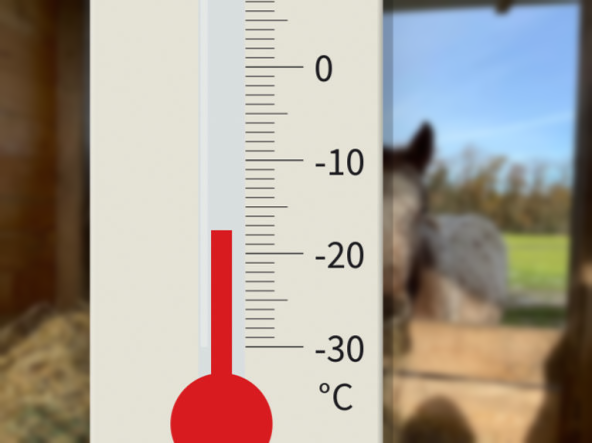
°C -17.5
